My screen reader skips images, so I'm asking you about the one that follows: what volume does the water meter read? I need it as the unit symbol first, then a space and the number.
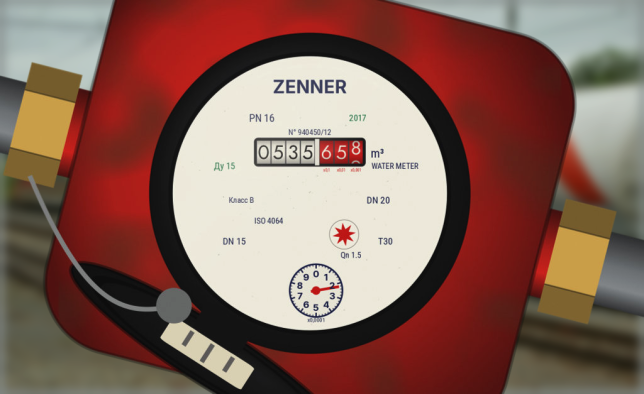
m³ 535.6582
